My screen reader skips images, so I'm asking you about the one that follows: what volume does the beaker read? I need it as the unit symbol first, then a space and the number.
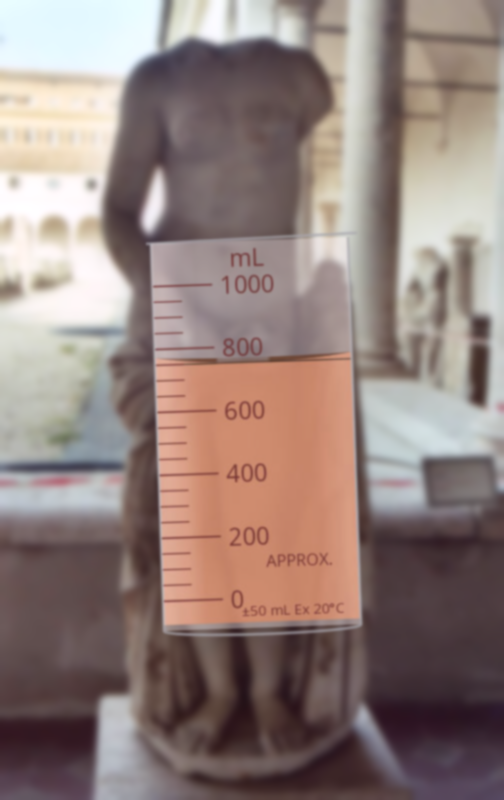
mL 750
